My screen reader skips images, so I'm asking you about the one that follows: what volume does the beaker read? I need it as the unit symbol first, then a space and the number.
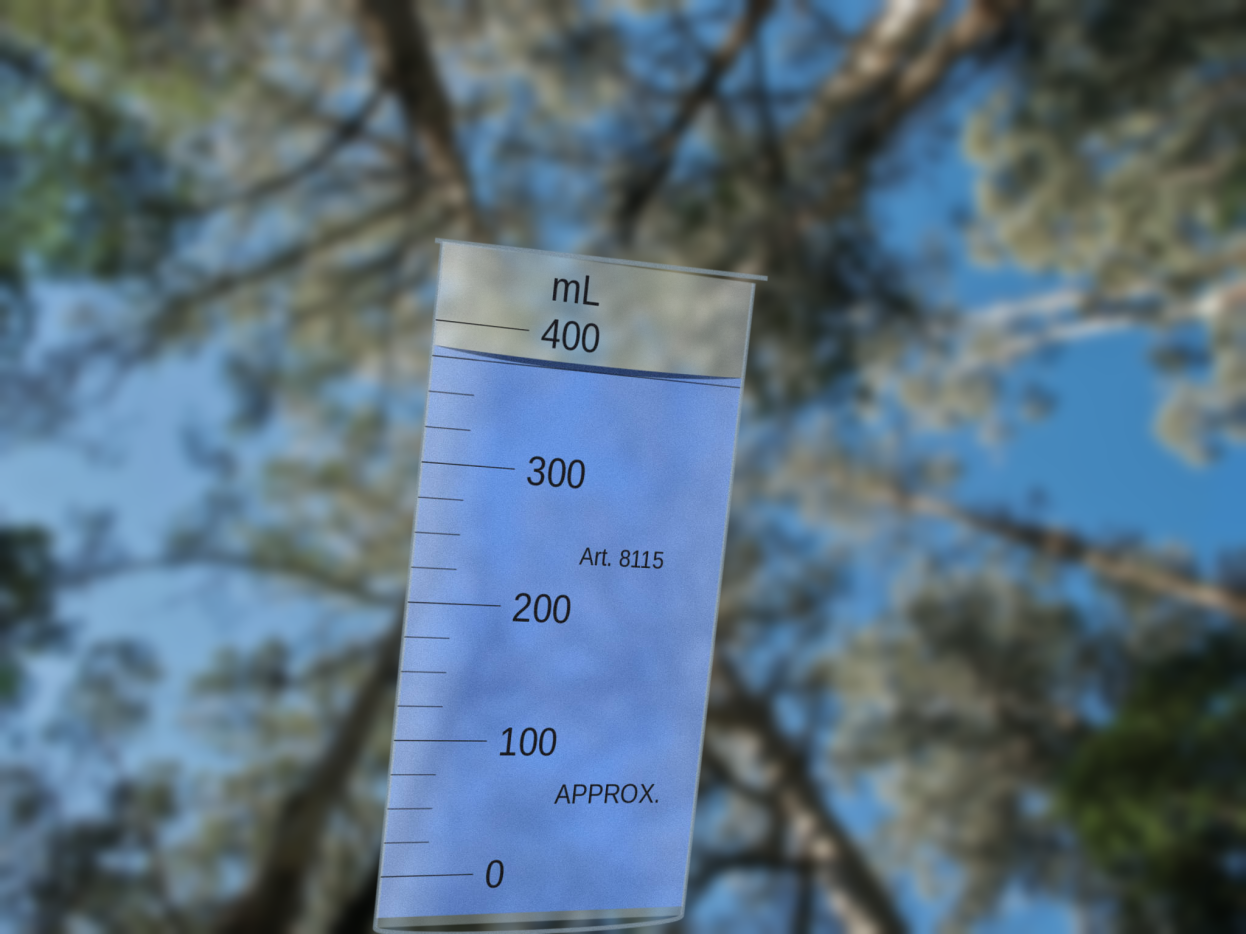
mL 375
